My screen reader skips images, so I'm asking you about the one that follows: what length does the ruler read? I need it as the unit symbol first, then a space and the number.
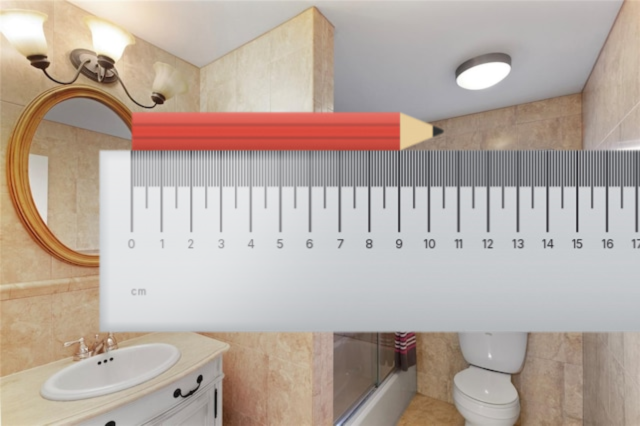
cm 10.5
